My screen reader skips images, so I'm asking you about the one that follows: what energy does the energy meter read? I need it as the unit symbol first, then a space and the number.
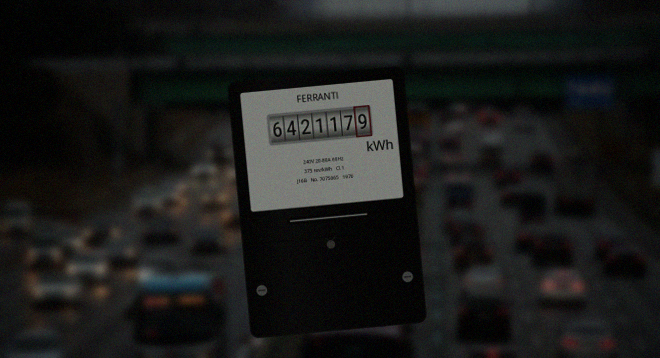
kWh 642117.9
